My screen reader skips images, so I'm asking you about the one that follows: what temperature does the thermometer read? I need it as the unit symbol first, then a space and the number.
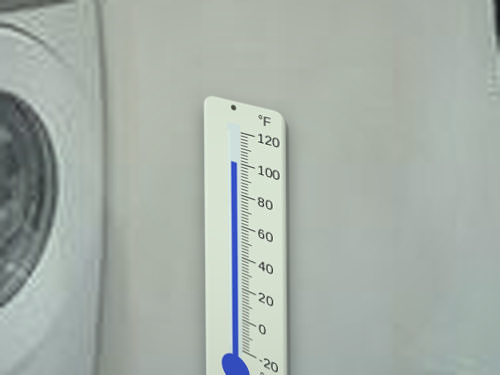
°F 100
